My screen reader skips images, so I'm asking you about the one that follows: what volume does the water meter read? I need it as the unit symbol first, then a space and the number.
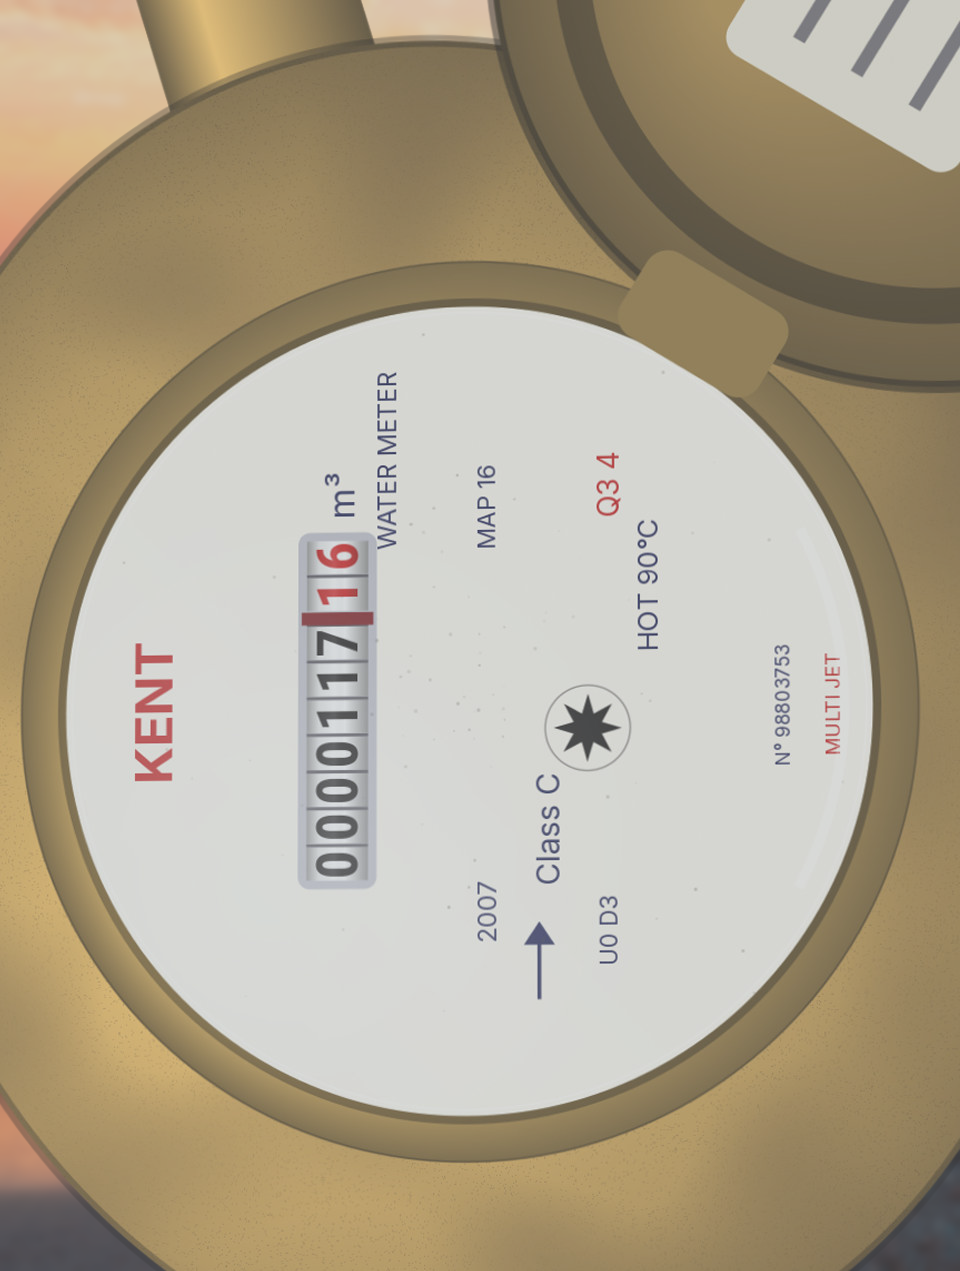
m³ 117.16
